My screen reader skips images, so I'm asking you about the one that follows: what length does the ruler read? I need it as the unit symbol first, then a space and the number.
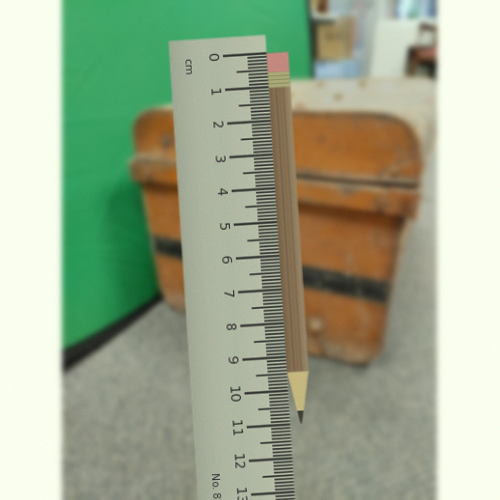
cm 11
